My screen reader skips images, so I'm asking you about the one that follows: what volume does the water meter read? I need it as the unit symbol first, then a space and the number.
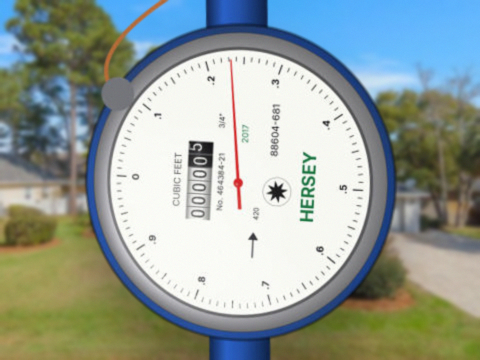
ft³ 5.23
